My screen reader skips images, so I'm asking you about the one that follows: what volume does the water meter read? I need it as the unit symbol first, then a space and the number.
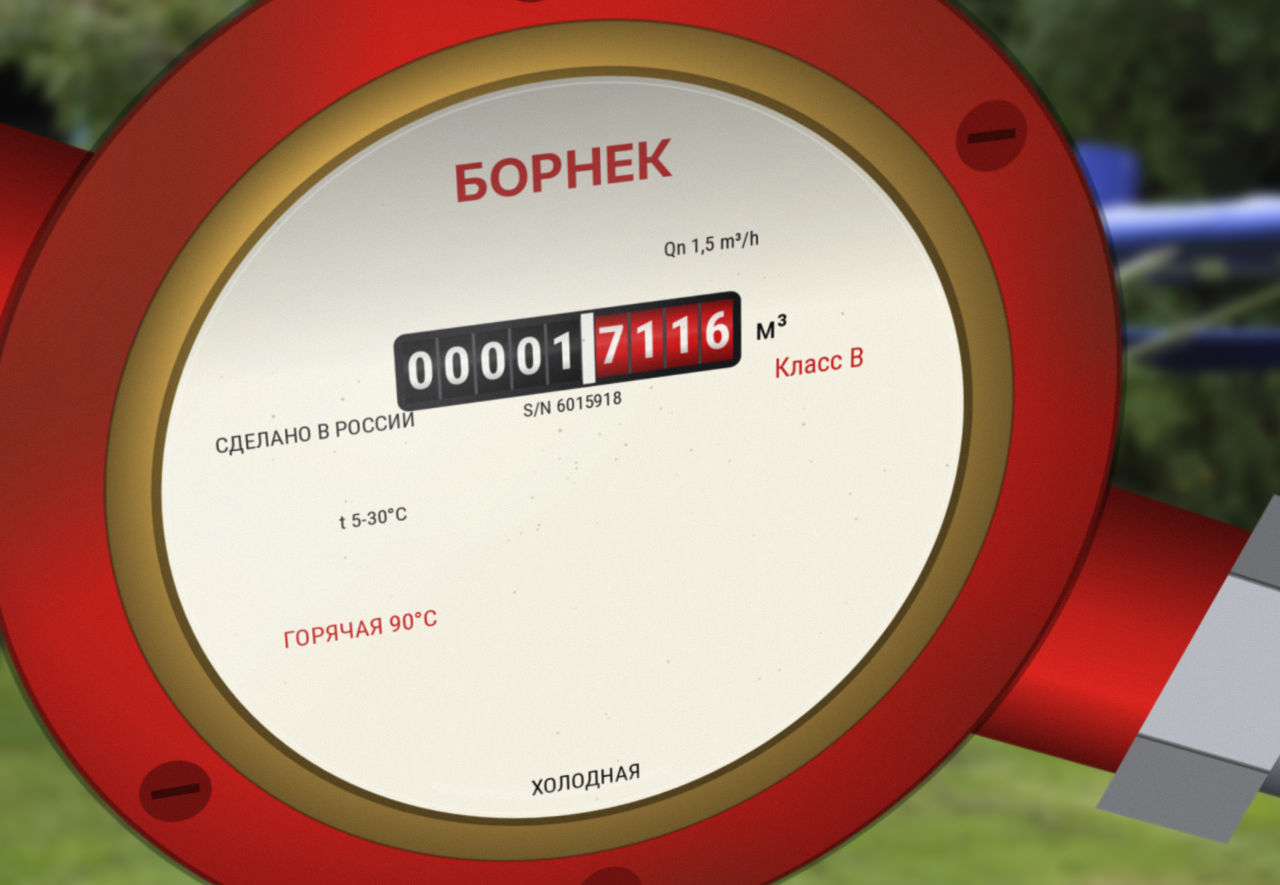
m³ 1.7116
